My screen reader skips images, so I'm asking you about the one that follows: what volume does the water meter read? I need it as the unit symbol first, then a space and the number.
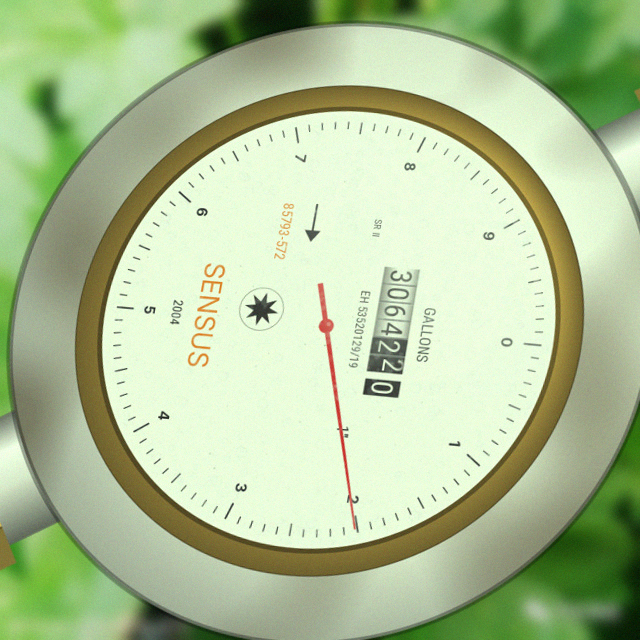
gal 3064222.0
